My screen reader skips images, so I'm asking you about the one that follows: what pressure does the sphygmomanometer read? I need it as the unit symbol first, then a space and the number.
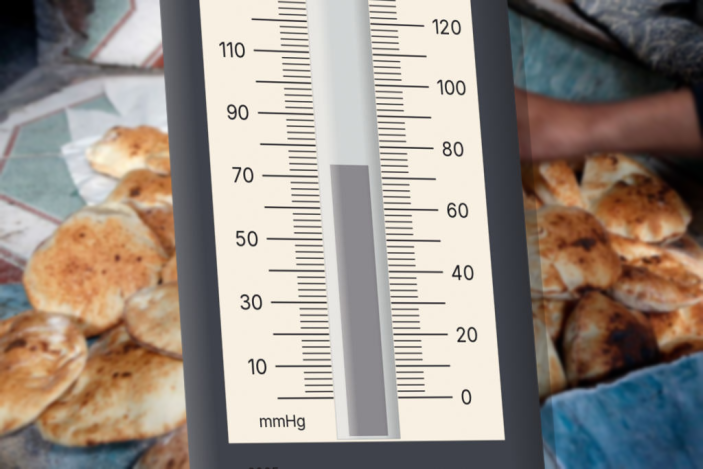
mmHg 74
